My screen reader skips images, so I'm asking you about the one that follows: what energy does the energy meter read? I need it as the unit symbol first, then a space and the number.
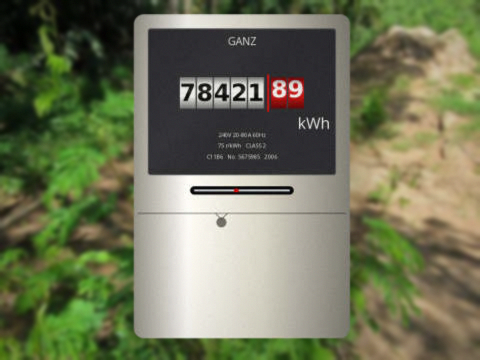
kWh 78421.89
